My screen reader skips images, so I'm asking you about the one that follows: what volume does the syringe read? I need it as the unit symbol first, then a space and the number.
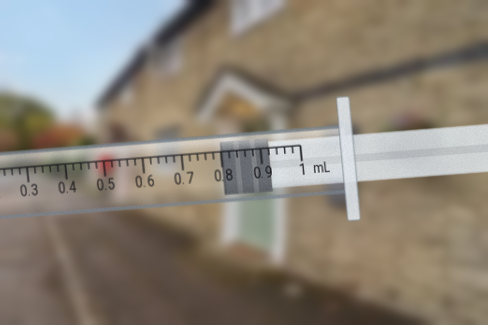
mL 0.8
